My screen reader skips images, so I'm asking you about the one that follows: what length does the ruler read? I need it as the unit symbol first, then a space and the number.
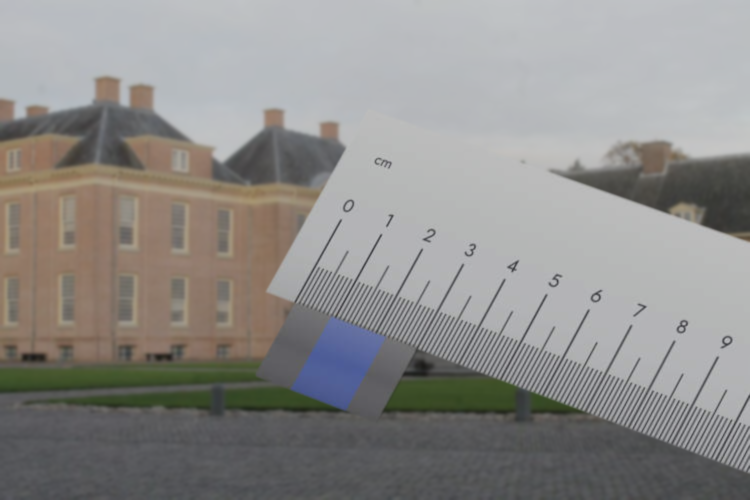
cm 3
